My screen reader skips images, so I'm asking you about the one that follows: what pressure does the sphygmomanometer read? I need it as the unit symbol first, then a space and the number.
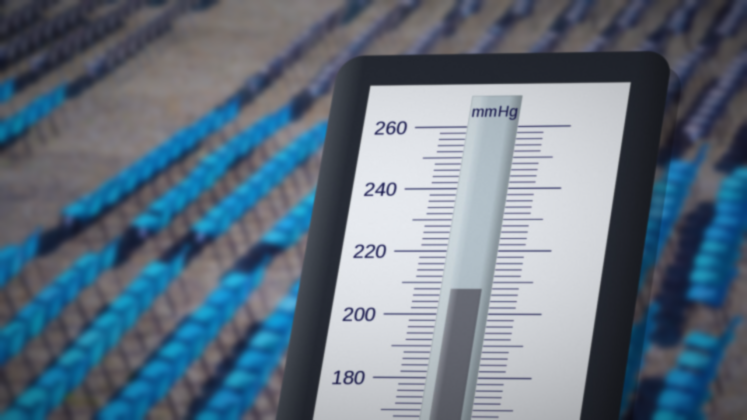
mmHg 208
